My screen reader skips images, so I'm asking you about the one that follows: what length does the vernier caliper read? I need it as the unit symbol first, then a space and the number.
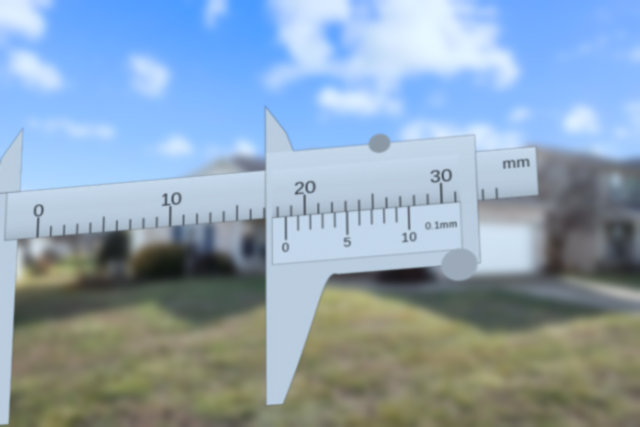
mm 18.6
